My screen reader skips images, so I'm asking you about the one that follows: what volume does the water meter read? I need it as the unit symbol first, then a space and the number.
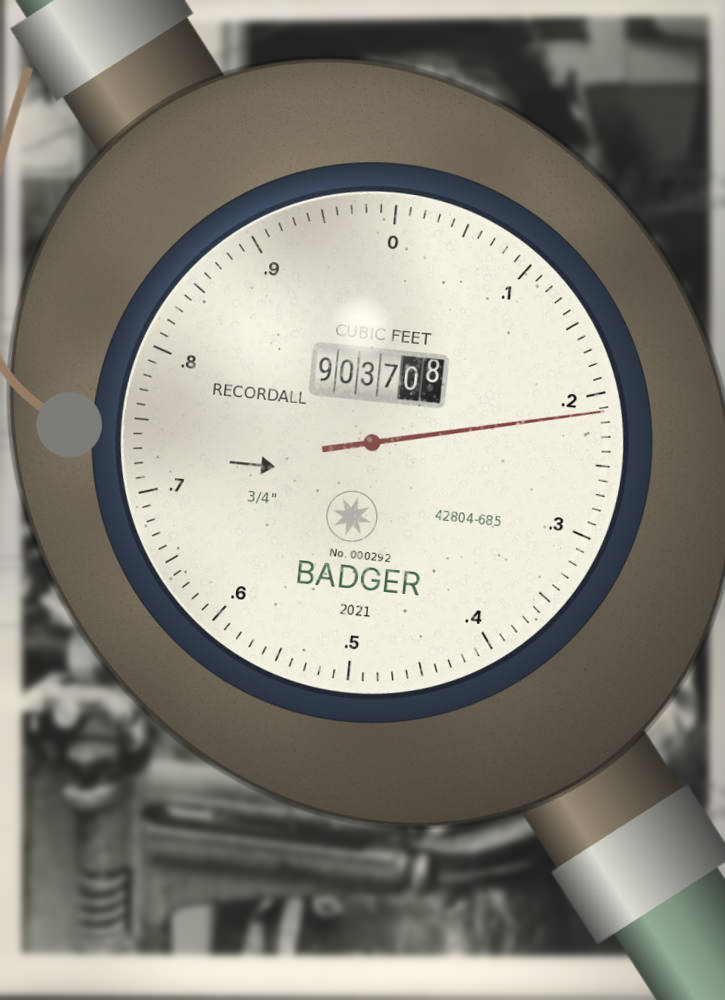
ft³ 903708.21
